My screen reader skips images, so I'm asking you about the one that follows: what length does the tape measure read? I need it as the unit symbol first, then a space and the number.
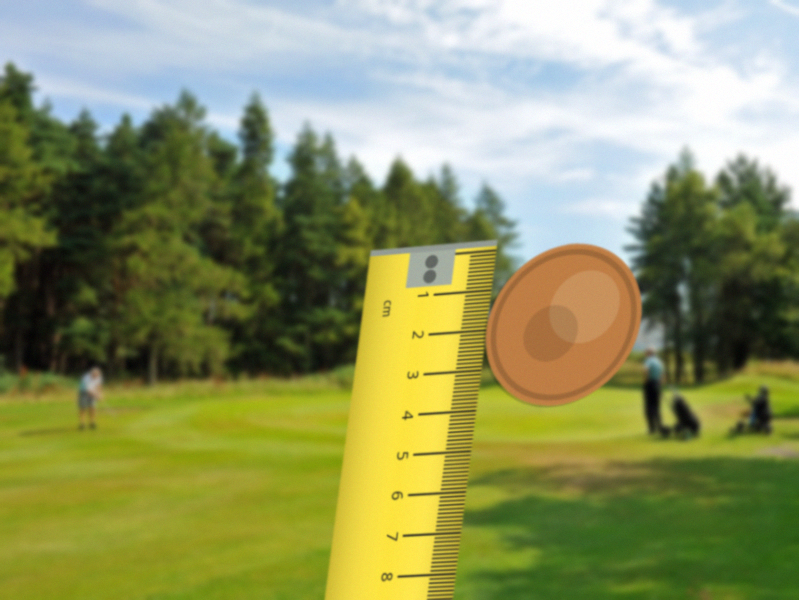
cm 4
